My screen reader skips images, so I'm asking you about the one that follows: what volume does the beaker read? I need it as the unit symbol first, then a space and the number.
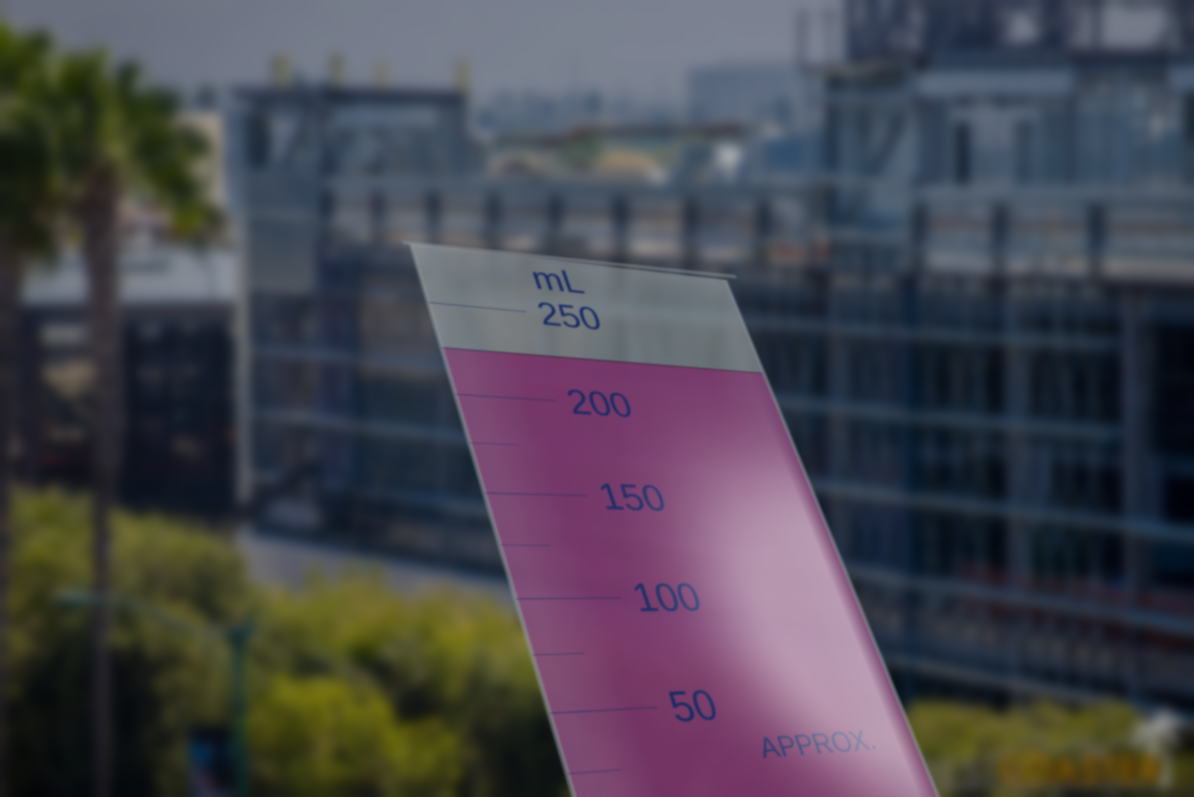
mL 225
